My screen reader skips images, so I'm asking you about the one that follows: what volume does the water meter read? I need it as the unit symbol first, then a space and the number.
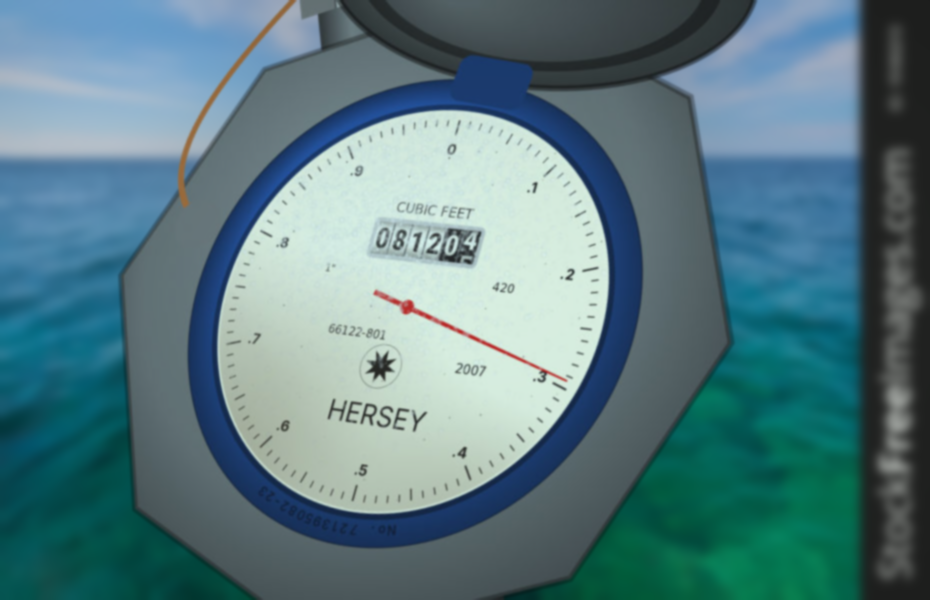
ft³ 81204.29
